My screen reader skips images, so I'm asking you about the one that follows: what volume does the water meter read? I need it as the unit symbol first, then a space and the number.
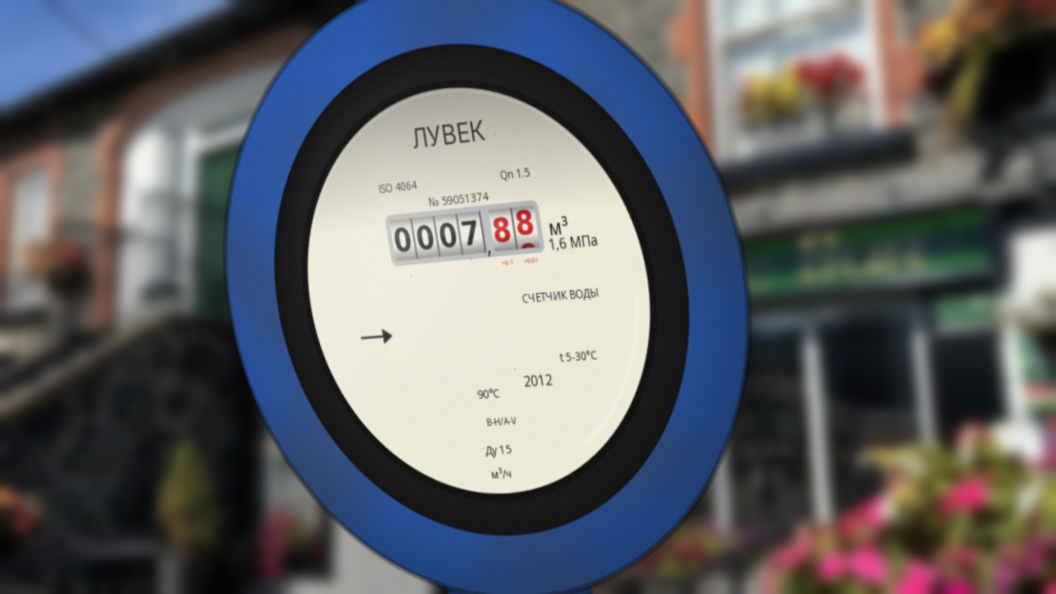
m³ 7.88
